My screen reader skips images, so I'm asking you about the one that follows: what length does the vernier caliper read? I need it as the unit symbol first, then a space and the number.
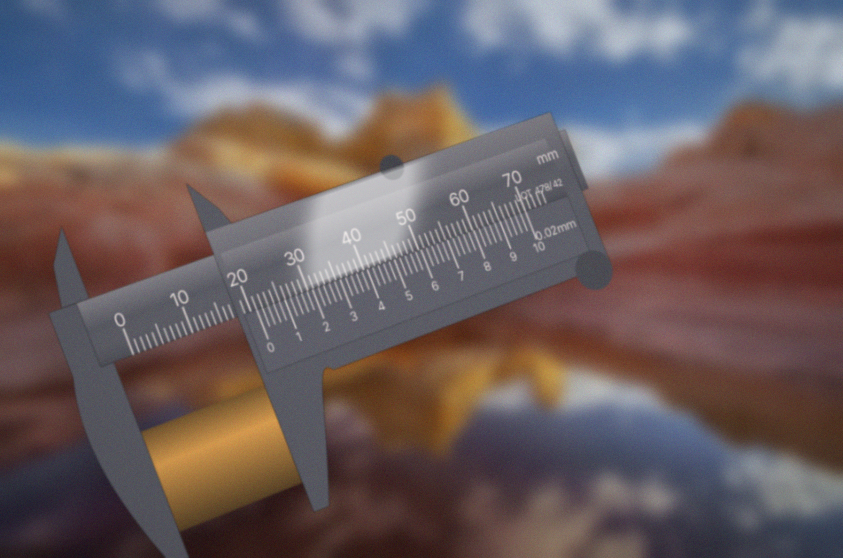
mm 21.0
